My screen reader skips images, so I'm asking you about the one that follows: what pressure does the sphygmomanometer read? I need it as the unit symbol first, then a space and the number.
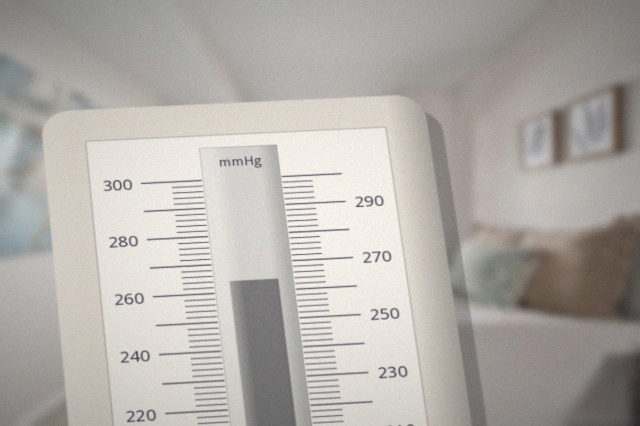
mmHg 264
